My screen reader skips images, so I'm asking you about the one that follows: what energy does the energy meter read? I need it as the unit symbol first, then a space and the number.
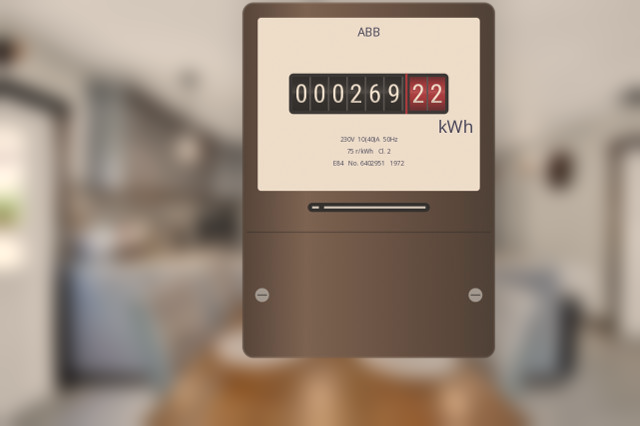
kWh 269.22
